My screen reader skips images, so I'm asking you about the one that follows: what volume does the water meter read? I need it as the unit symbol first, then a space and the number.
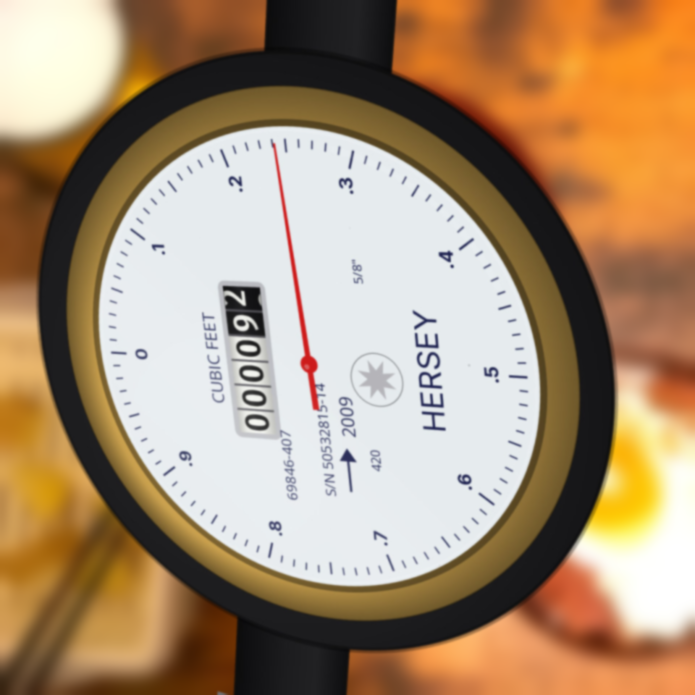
ft³ 92.24
